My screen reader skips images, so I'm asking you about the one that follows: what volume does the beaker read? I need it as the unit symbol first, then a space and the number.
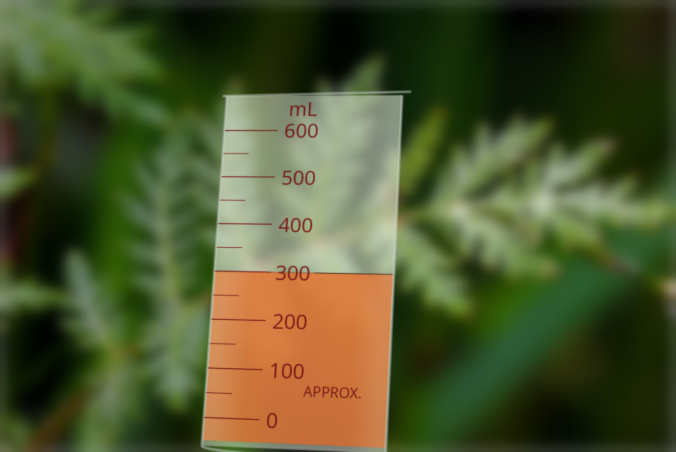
mL 300
